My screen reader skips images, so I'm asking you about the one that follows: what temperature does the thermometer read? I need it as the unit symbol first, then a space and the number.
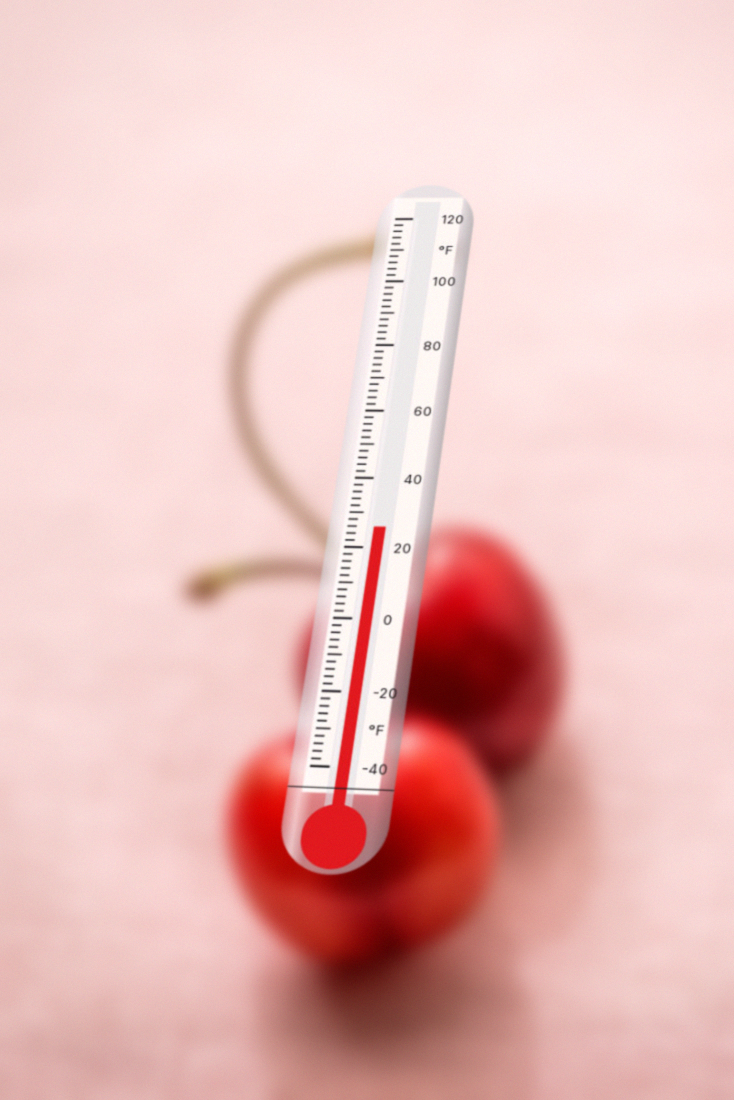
°F 26
